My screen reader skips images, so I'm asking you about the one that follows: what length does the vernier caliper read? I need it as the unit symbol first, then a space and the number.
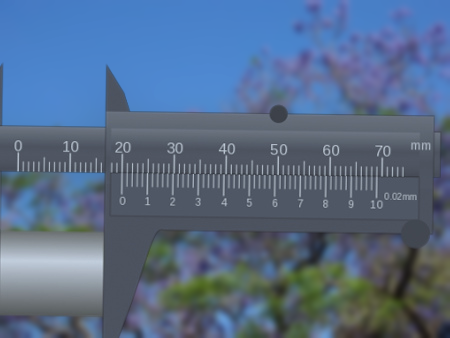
mm 20.0
